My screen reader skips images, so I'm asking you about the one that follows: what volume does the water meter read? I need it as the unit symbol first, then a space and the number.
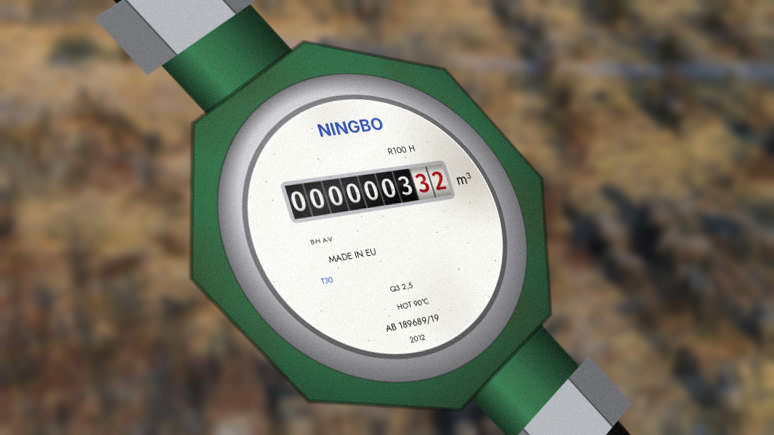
m³ 3.32
